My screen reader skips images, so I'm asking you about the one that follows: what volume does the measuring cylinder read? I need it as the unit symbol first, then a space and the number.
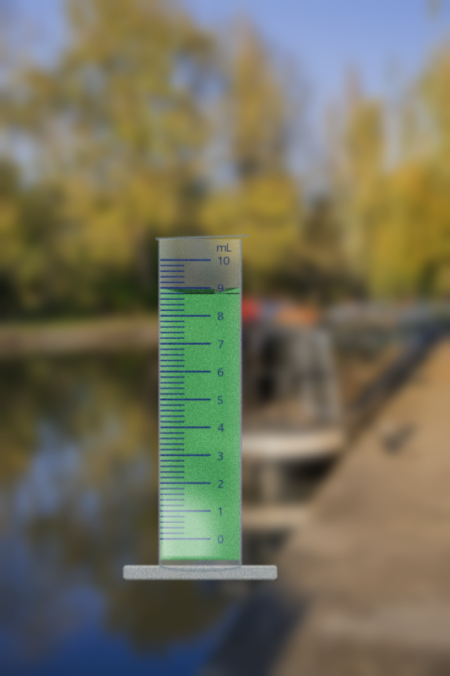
mL 8.8
